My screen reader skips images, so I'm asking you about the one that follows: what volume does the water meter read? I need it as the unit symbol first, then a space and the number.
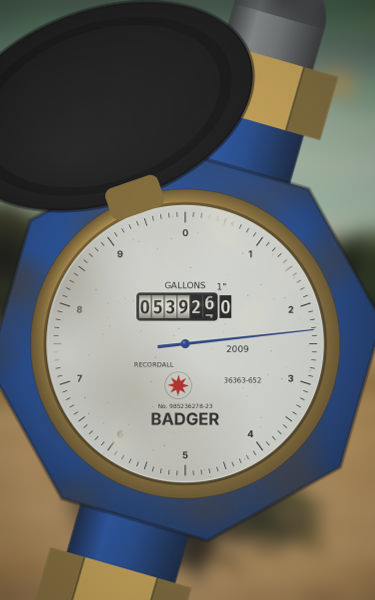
gal 539262.3
